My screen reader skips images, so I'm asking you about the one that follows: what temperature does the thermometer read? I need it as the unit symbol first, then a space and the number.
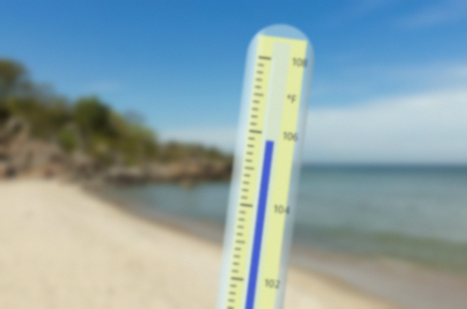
°F 105.8
